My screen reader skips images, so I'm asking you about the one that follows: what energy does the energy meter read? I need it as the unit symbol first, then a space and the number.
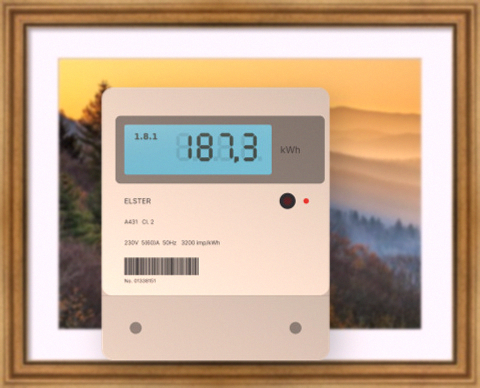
kWh 187.3
